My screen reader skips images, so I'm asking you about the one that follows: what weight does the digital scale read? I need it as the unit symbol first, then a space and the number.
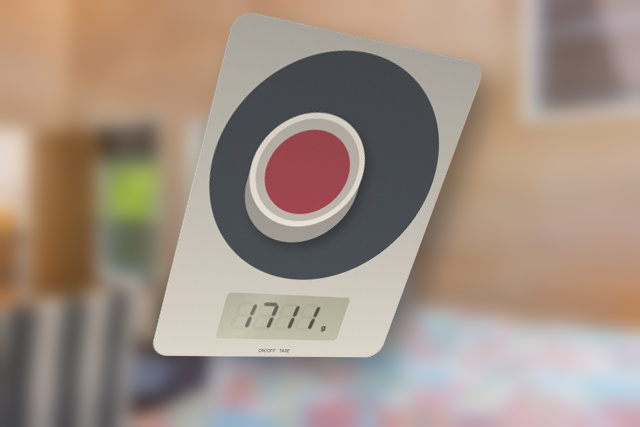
g 1711
